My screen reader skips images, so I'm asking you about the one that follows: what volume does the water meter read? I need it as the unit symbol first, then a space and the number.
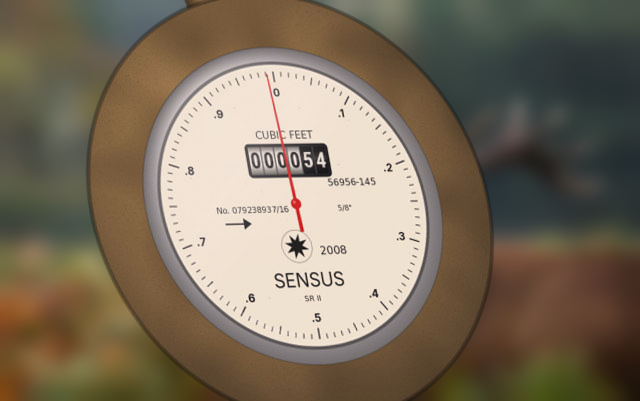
ft³ 53.99
